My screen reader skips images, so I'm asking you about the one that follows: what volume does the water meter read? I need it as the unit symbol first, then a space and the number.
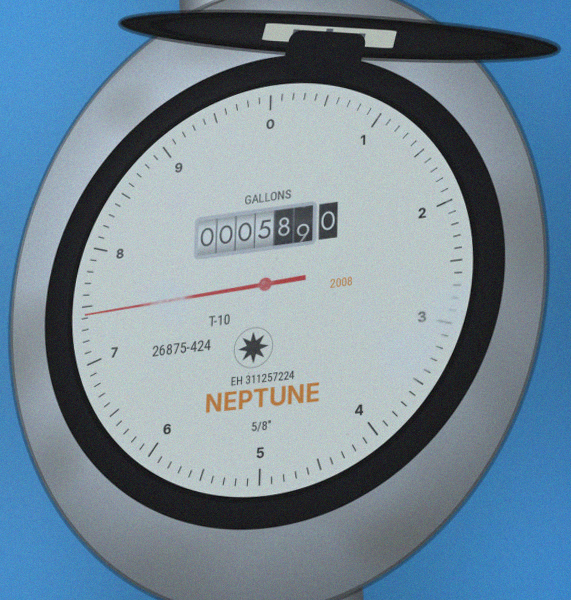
gal 5887.4
